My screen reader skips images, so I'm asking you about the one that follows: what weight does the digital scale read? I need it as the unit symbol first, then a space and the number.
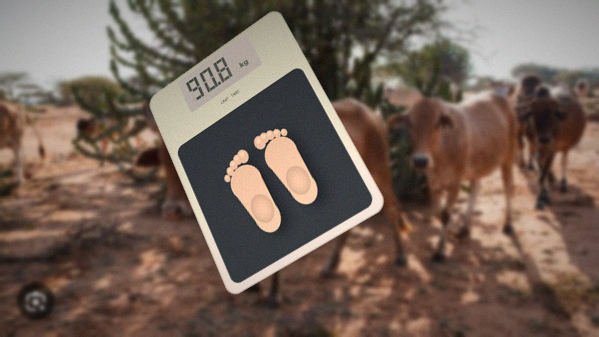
kg 90.8
